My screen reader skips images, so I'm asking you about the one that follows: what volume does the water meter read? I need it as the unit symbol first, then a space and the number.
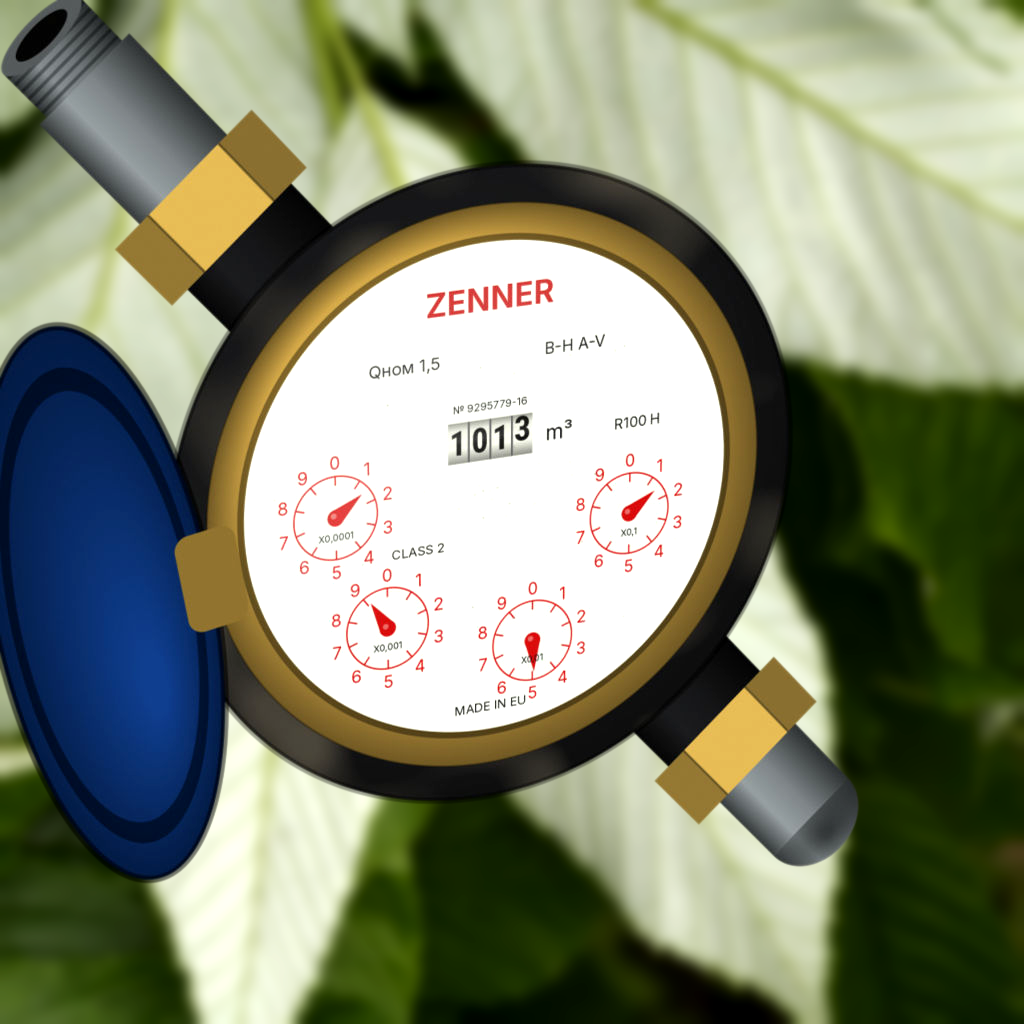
m³ 1013.1491
